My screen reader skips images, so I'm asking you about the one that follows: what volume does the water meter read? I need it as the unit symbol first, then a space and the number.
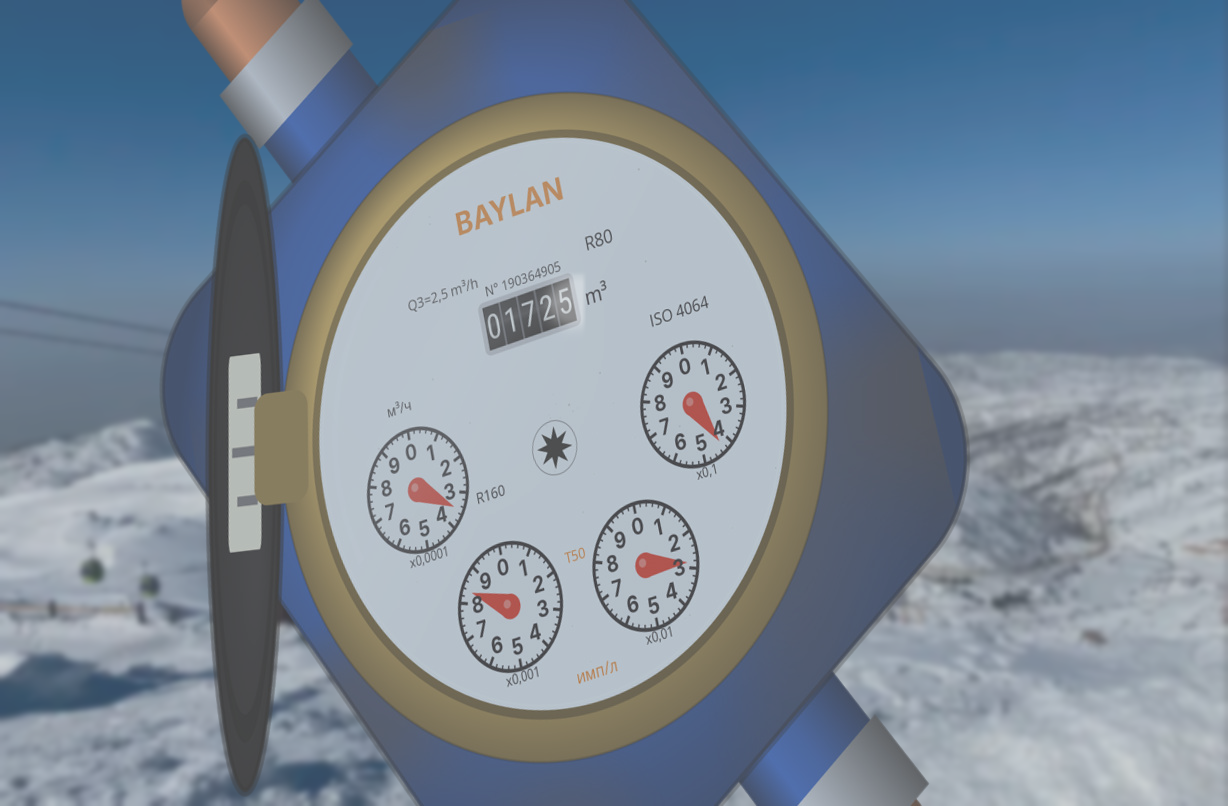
m³ 1725.4283
